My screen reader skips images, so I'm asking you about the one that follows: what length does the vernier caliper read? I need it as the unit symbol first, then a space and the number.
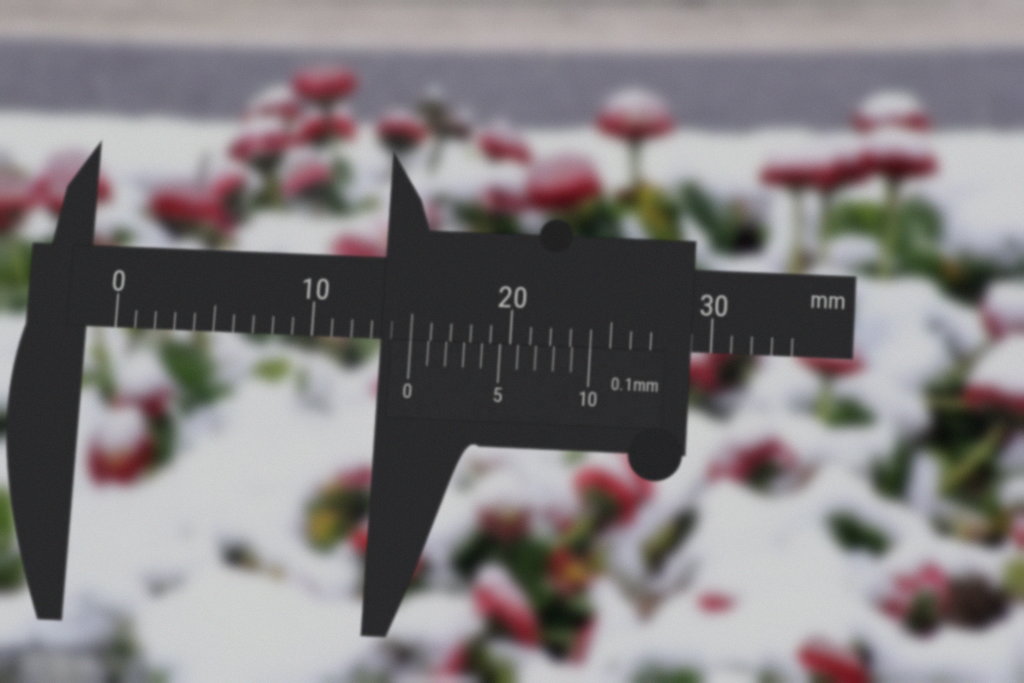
mm 15.0
